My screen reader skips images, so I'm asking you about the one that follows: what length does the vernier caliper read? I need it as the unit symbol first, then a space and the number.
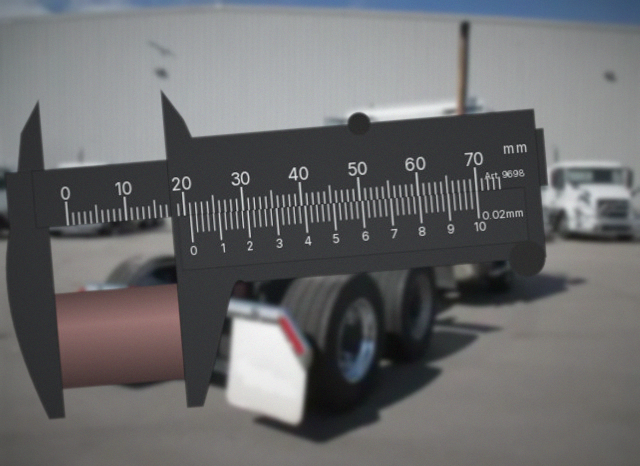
mm 21.0
